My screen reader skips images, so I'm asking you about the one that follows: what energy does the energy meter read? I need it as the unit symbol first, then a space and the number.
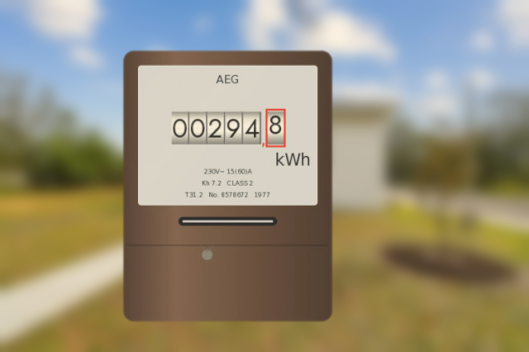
kWh 294.8
